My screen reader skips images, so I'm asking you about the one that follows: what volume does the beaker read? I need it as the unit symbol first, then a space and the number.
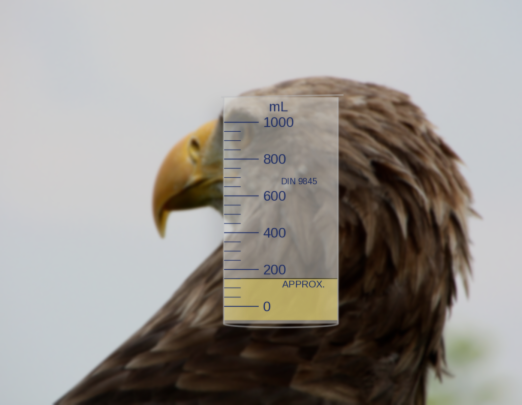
mL 150
